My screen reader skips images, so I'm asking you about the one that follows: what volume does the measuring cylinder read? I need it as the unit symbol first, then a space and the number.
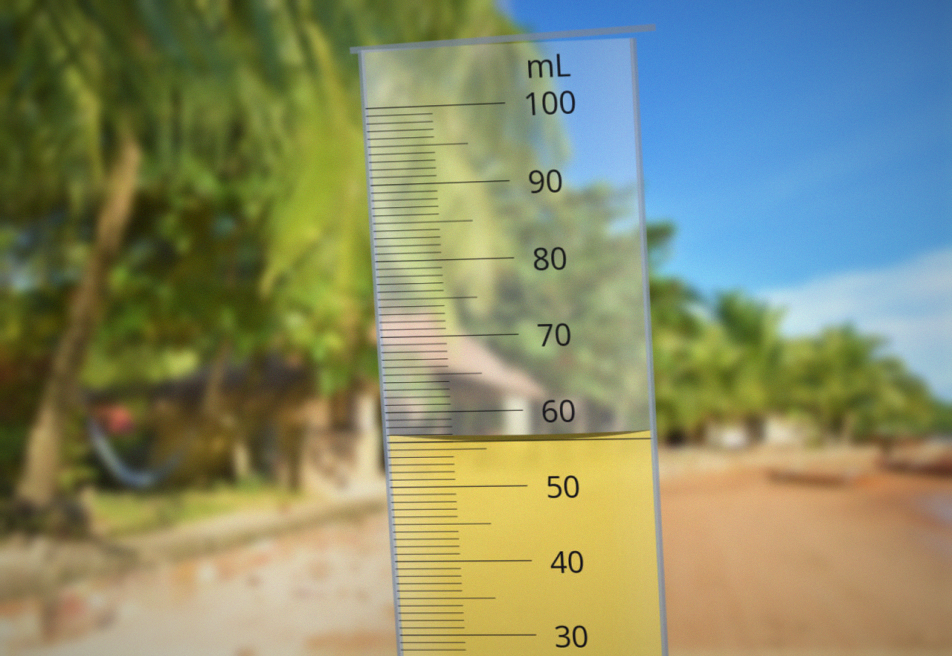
mL 56
